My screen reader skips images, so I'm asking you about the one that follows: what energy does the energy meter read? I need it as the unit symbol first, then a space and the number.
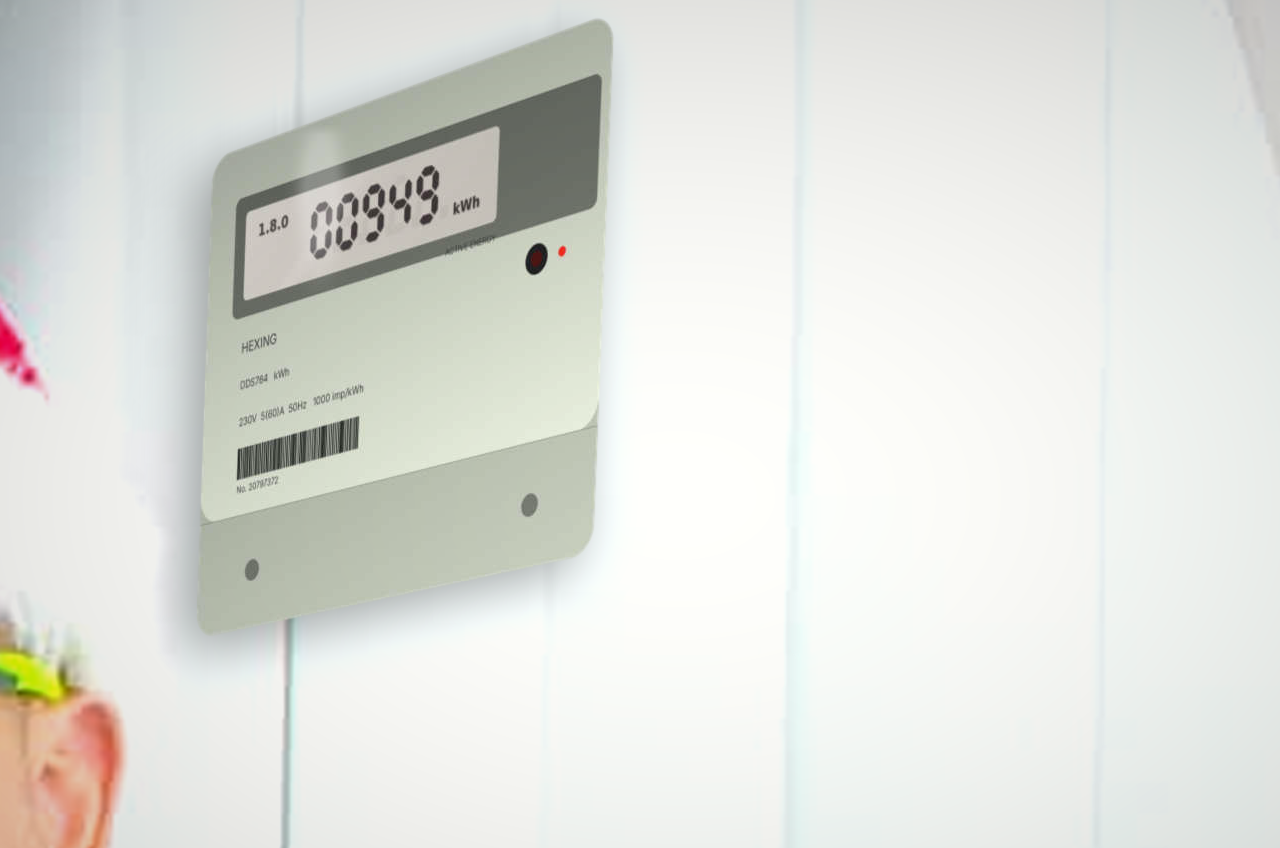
kWh 949
